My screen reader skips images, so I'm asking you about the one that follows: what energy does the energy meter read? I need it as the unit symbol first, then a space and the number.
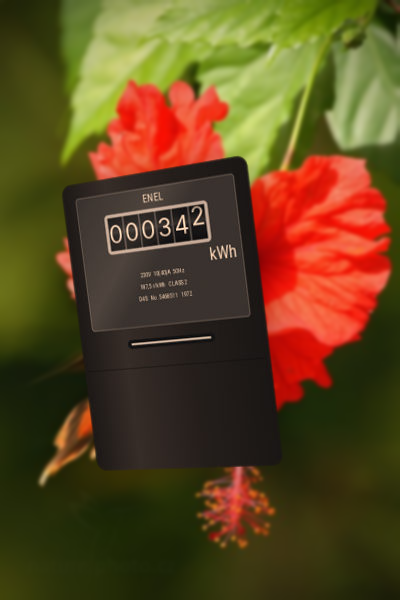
kWh 342
